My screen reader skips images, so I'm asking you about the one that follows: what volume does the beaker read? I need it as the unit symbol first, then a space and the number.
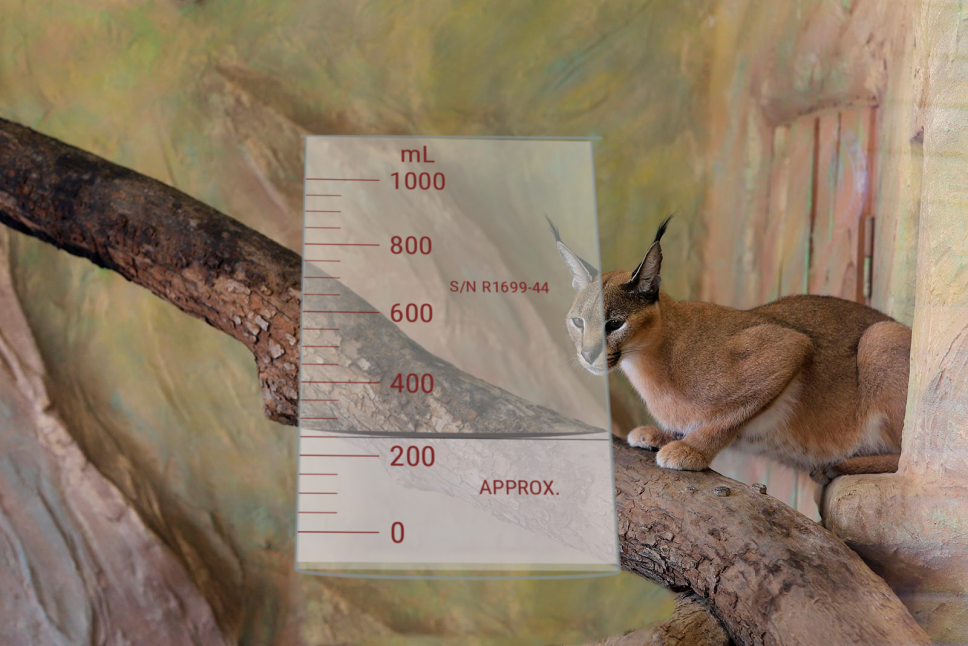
mL 250
